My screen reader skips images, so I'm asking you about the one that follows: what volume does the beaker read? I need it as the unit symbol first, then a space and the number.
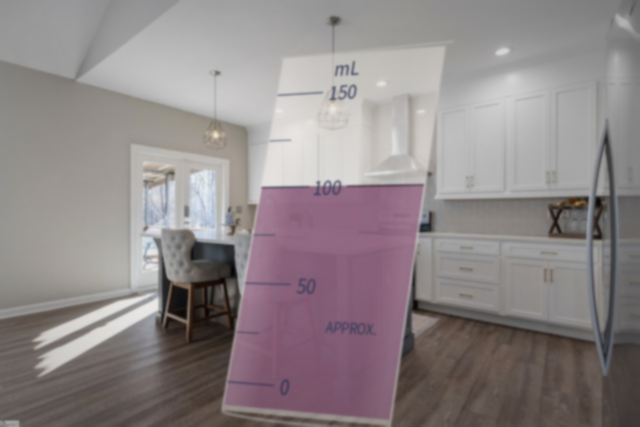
mL 100
